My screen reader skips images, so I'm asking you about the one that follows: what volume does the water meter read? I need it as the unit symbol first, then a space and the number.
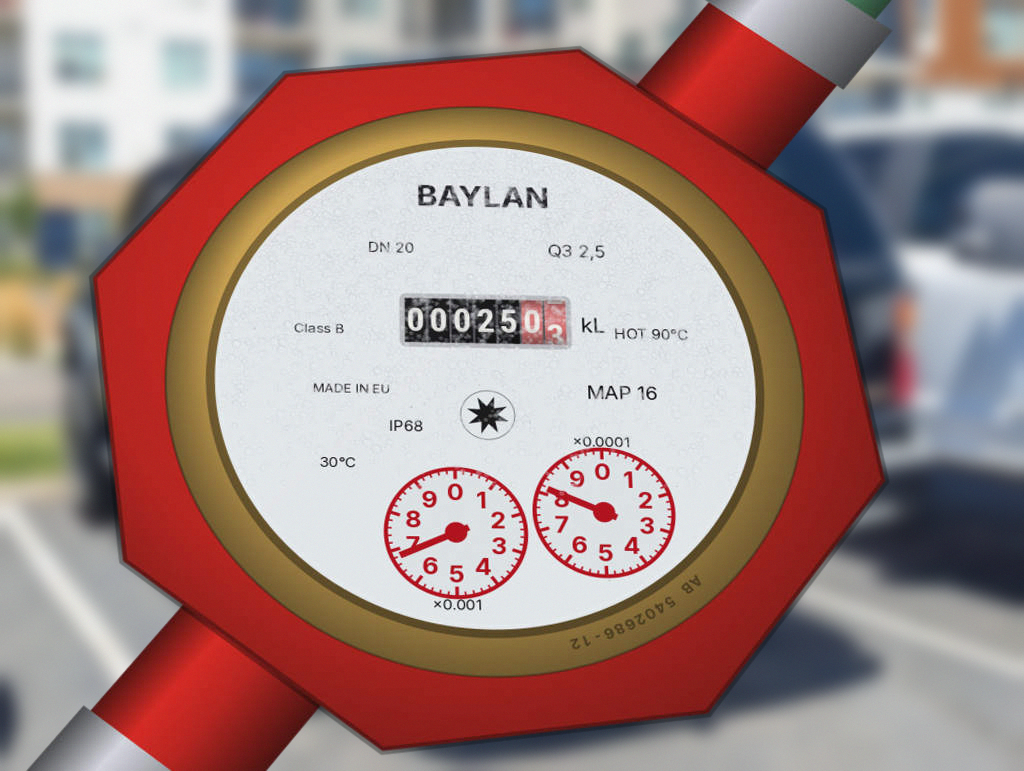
kL 25.0268
